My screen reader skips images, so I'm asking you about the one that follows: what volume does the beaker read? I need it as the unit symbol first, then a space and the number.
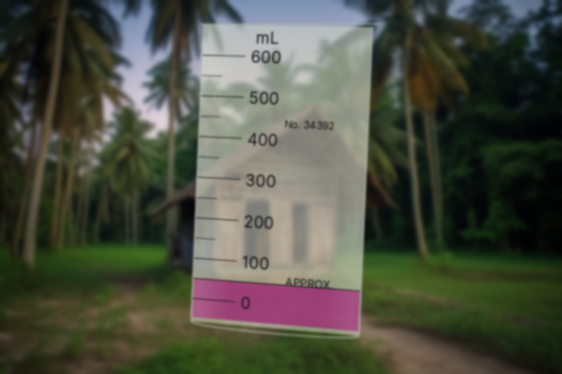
mL 50
